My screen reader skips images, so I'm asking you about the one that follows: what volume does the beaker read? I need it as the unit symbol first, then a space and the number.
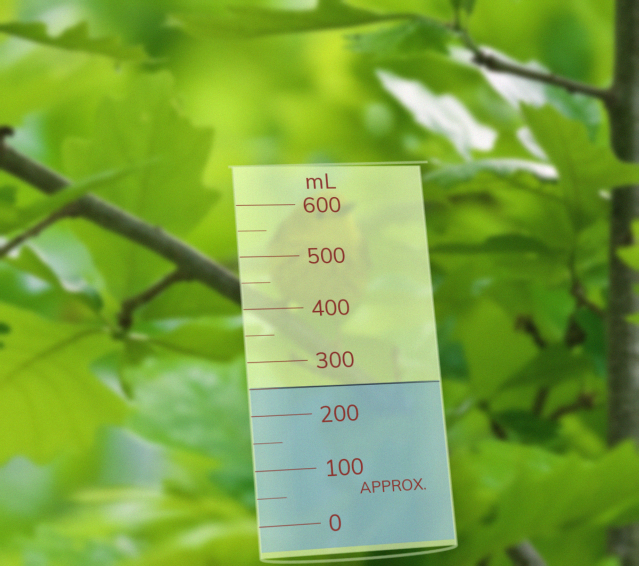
mL 250
